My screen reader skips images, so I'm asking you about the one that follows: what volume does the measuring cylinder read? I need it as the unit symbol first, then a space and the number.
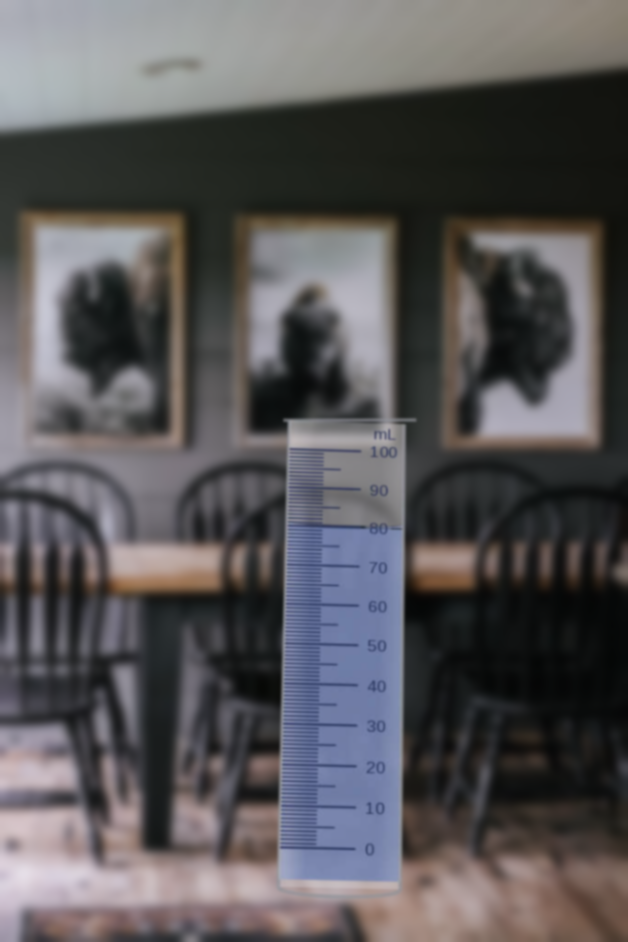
mL 80
